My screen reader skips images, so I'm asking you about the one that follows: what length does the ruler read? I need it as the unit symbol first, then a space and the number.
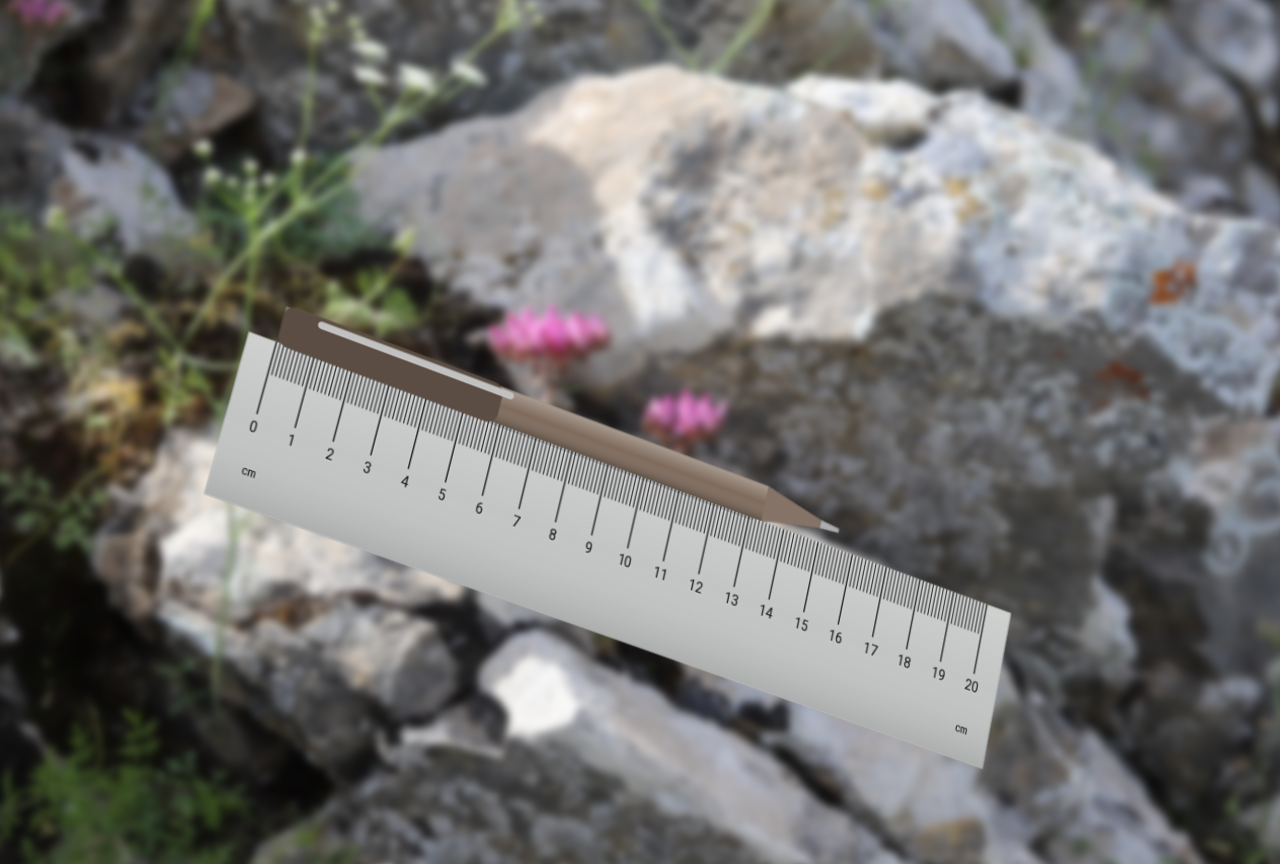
cm 15.5
